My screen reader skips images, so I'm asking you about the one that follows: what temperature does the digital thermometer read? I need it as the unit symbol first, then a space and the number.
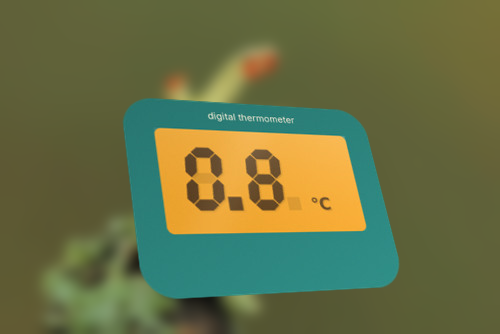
°C 0.8
